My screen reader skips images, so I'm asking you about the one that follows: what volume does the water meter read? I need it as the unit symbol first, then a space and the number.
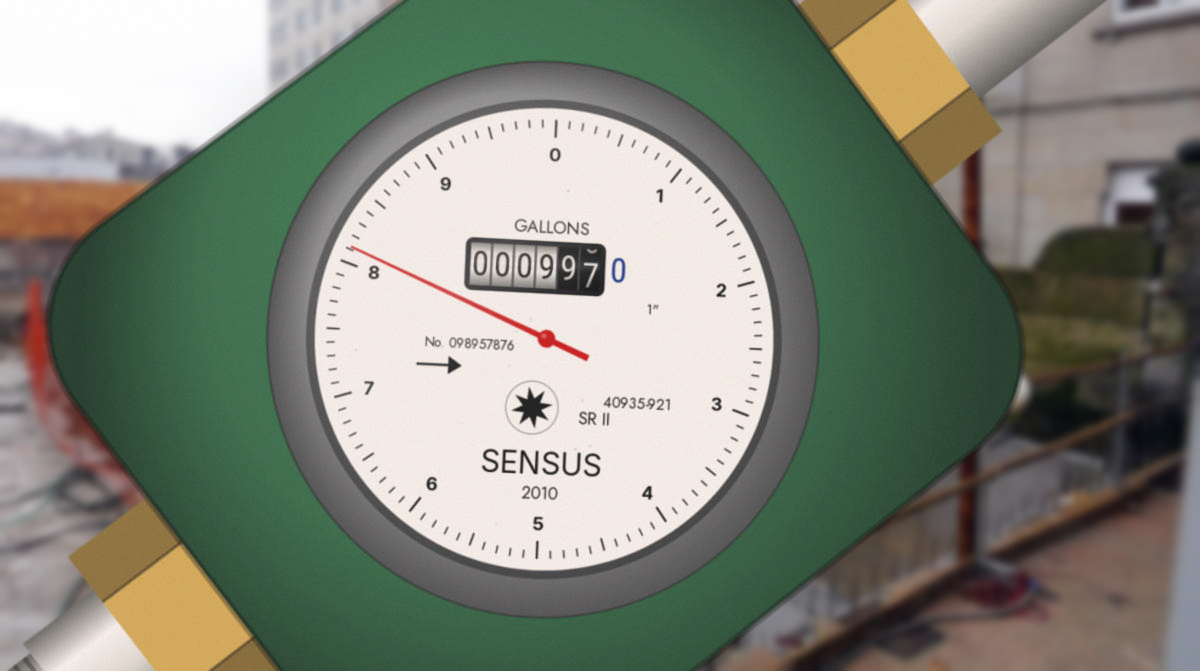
gal 9968.1
